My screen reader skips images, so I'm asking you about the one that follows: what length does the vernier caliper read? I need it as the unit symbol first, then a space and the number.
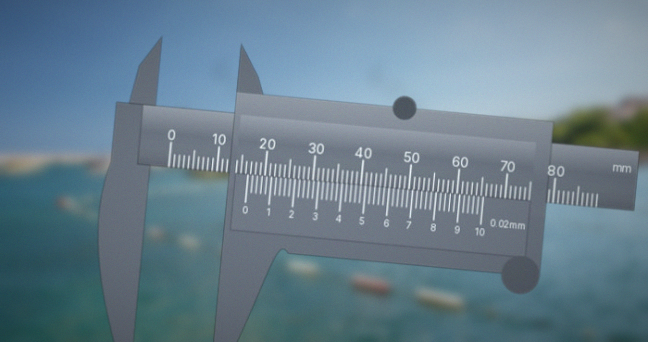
mm 16.5
